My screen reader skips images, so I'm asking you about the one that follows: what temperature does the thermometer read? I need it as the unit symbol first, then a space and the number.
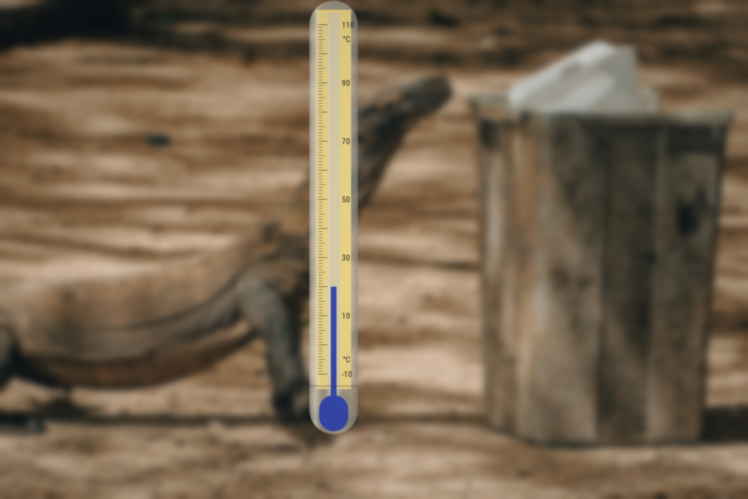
°C 20
